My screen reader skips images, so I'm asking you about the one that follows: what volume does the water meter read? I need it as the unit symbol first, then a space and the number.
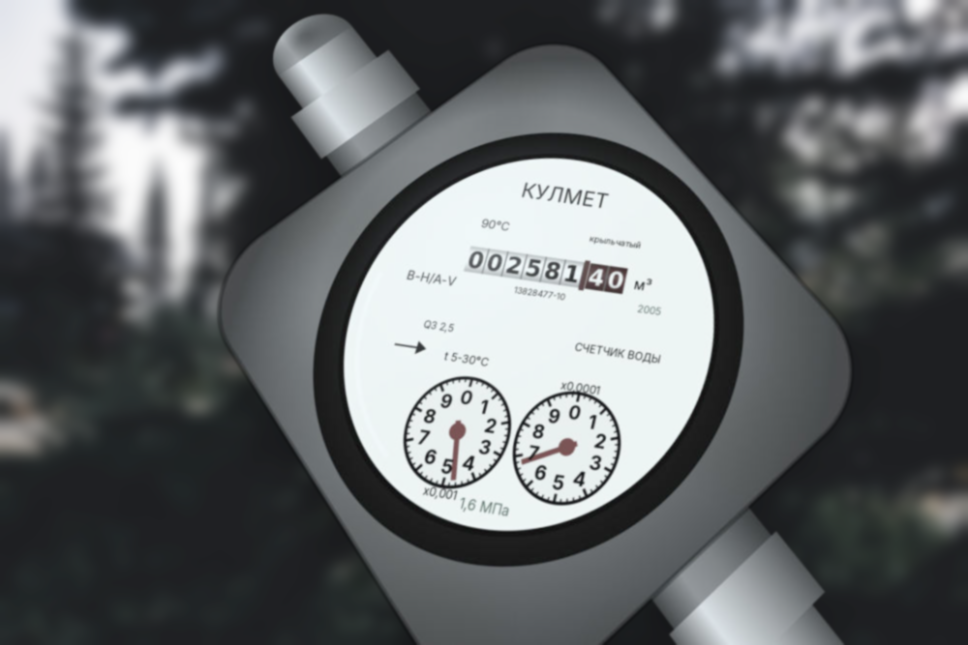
m³ 2581.4046
